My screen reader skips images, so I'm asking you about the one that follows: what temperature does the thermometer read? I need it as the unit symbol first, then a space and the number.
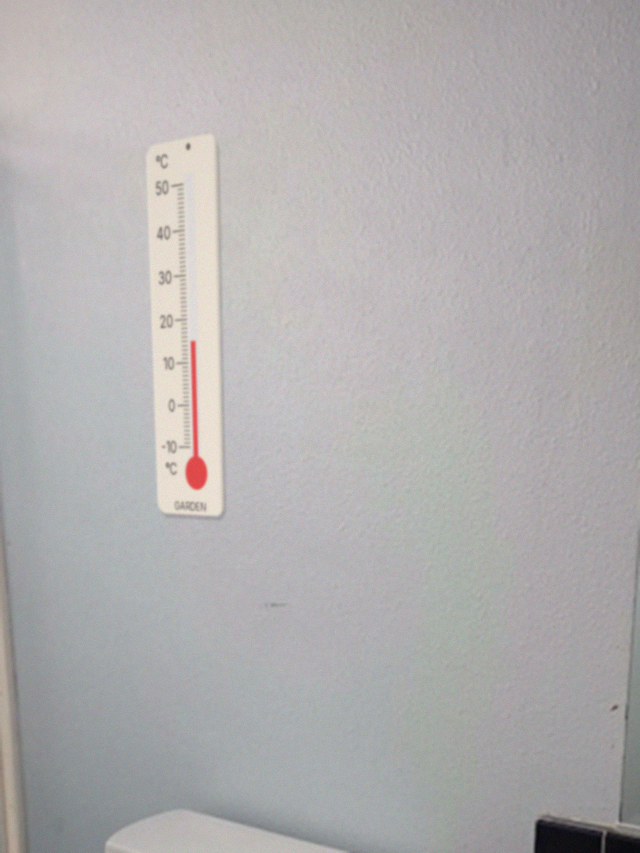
°C 15
